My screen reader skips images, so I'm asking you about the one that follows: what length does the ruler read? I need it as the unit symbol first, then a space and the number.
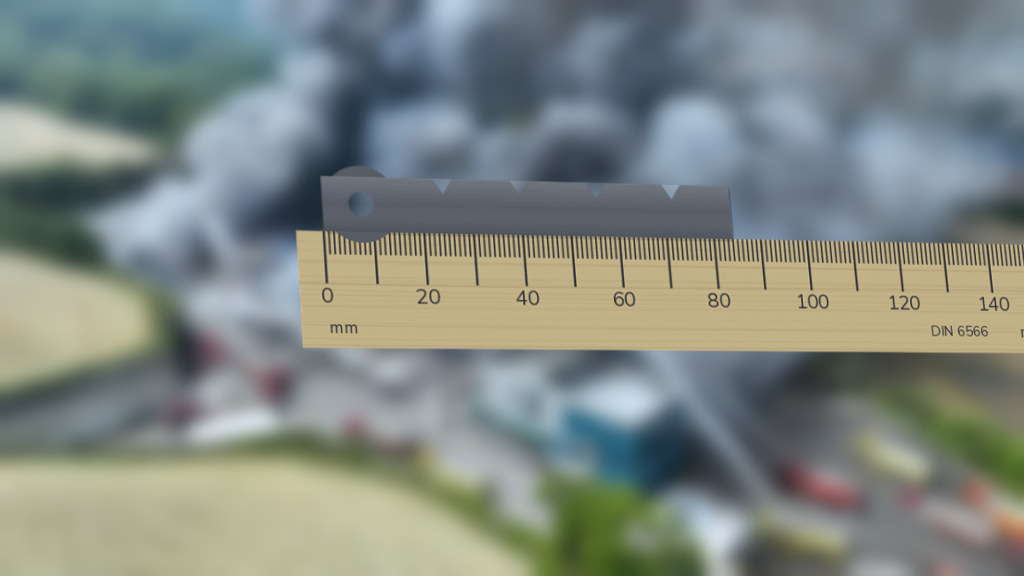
mm 84
